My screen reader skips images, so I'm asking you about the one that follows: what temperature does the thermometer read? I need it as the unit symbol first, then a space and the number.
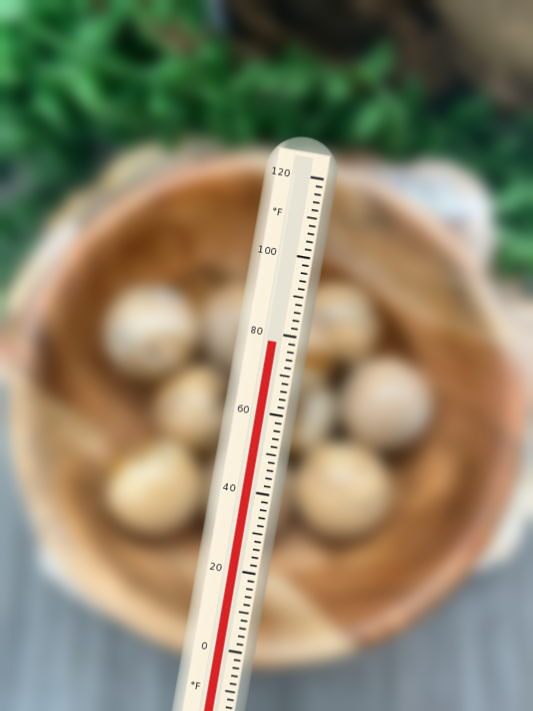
°F 78
